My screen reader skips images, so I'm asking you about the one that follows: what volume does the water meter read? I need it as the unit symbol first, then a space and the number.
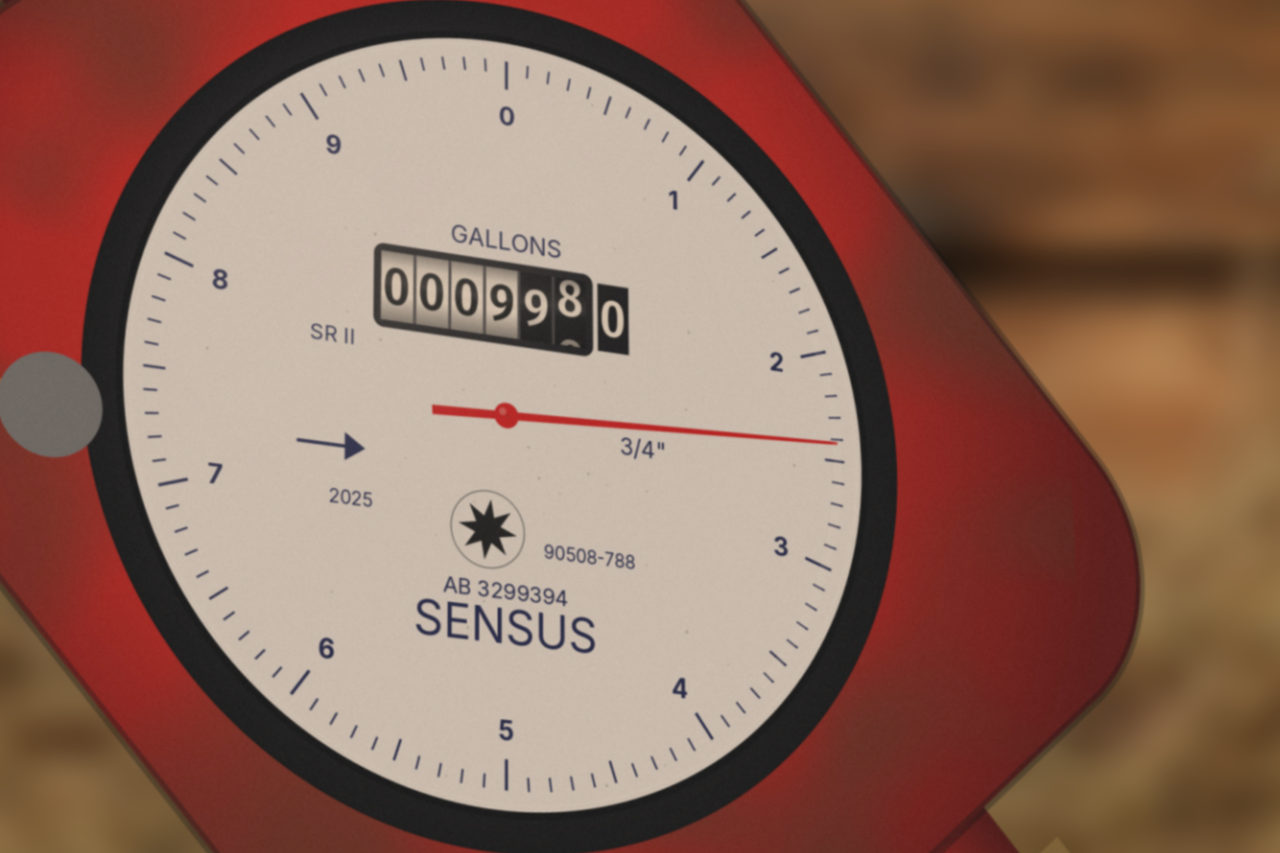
gal 9982.4
